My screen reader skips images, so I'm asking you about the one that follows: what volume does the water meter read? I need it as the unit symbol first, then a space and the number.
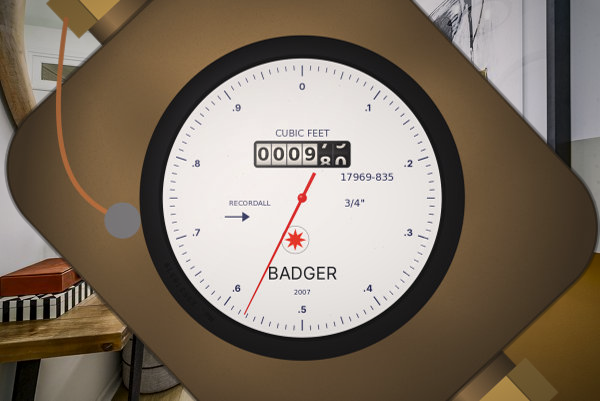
ft³ 979.57
